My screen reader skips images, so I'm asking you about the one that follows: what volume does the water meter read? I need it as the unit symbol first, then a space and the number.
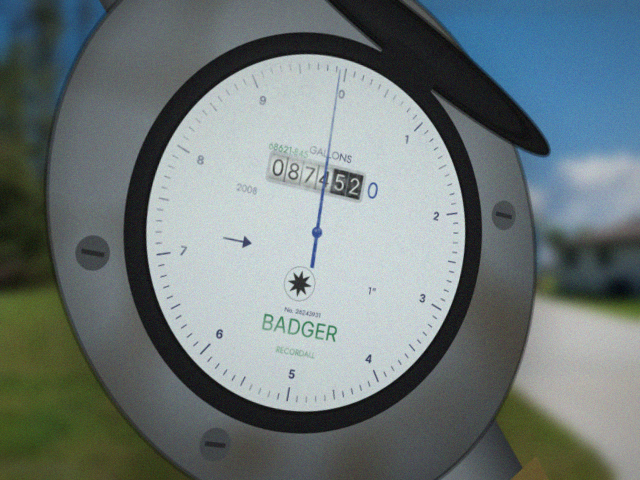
gal 874519.9
